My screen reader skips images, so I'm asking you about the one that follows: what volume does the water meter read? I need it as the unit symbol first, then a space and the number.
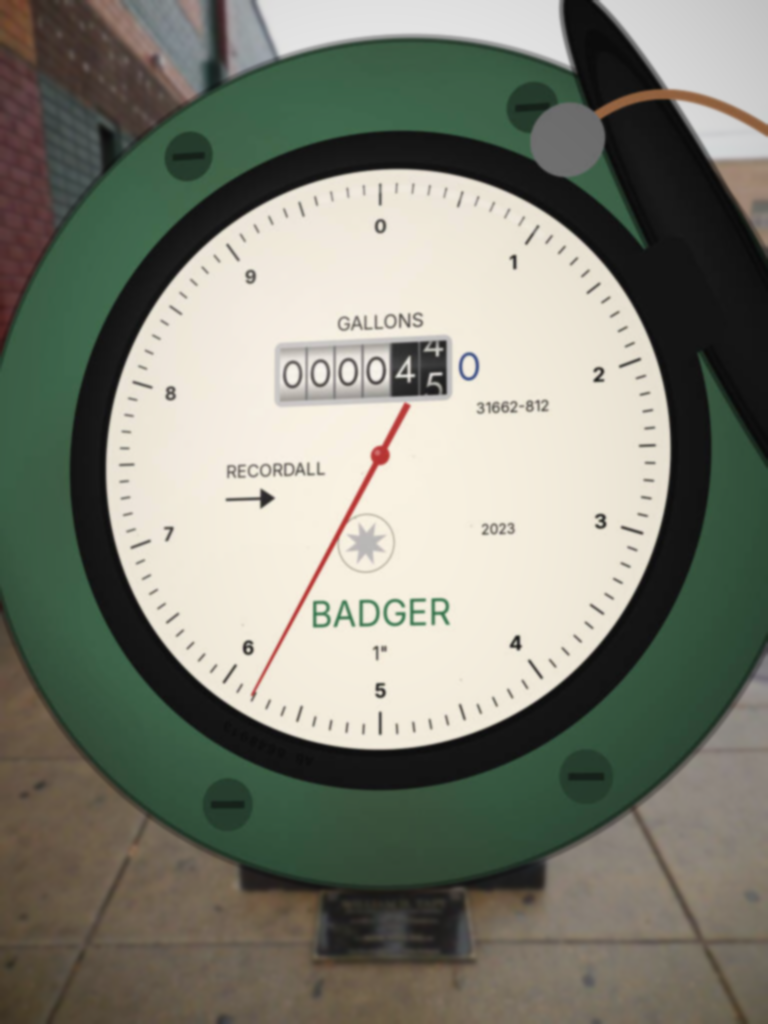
gal 445.8
